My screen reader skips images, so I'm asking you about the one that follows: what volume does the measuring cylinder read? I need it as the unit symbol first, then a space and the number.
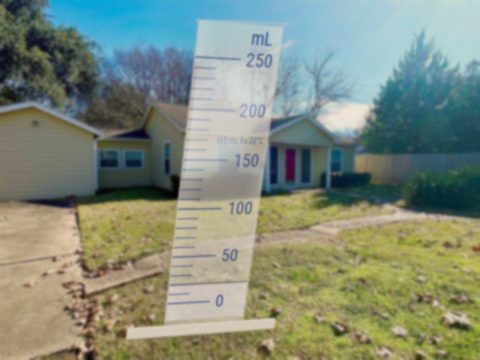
mL 20
